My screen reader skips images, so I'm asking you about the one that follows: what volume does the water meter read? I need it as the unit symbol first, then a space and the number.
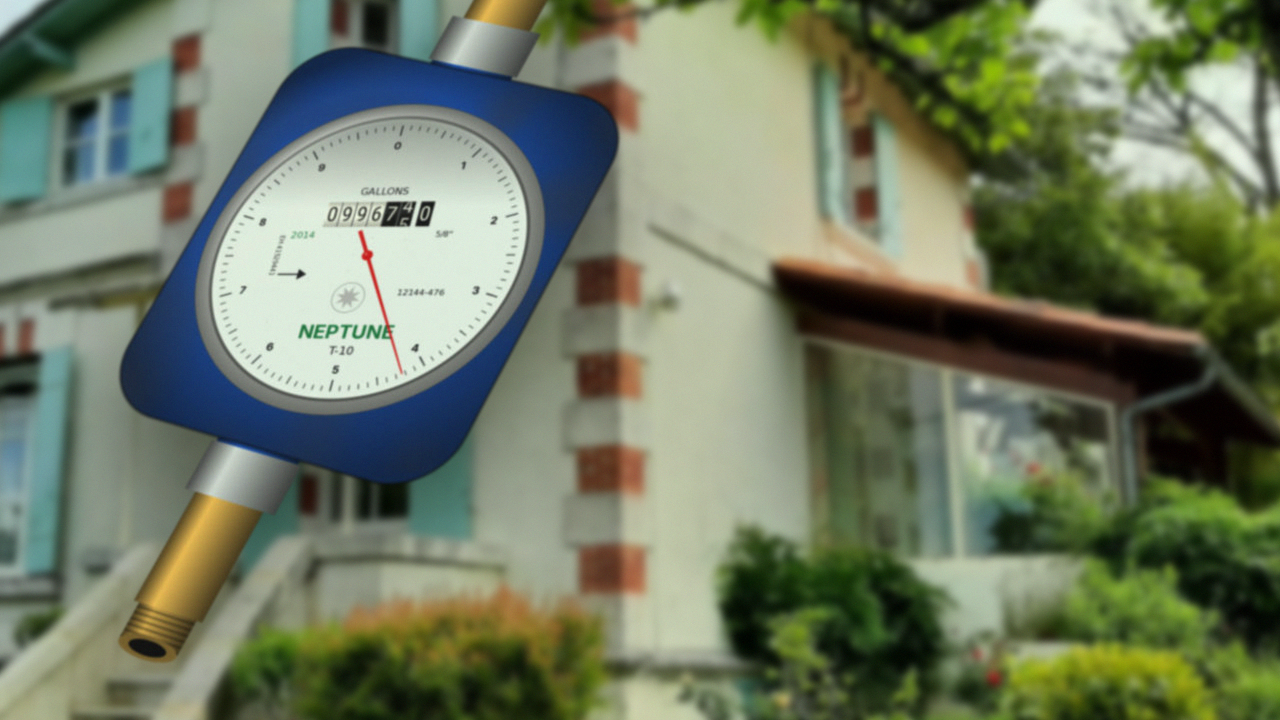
gal 996744.2
